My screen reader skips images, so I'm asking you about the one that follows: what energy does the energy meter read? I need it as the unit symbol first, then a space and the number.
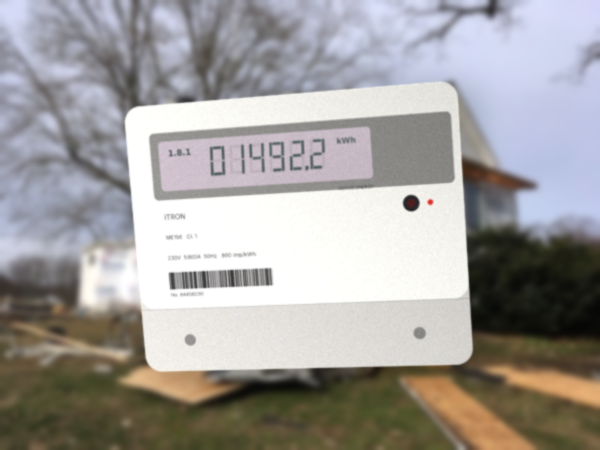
kWh 1492.2
